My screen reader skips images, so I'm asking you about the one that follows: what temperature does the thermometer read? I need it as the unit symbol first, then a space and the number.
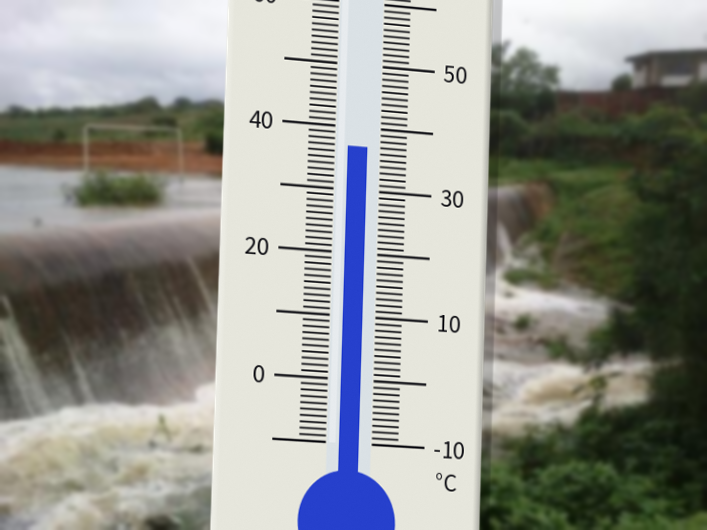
°C 37
